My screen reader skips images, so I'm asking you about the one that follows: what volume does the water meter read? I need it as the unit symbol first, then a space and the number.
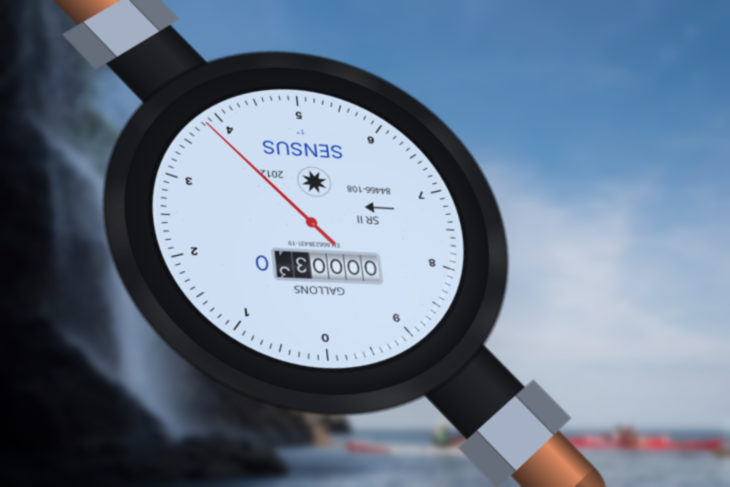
gal 333.8
